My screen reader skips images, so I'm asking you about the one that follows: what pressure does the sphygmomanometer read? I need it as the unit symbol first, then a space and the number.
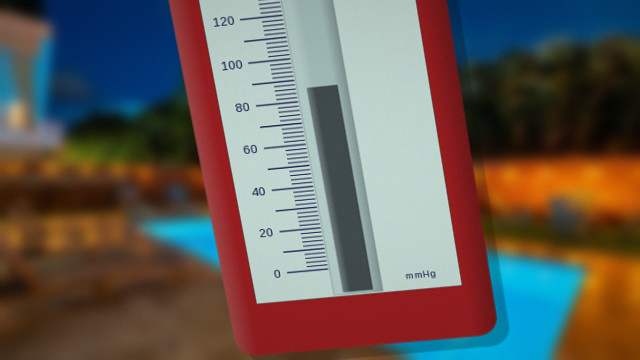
mmHg 86
